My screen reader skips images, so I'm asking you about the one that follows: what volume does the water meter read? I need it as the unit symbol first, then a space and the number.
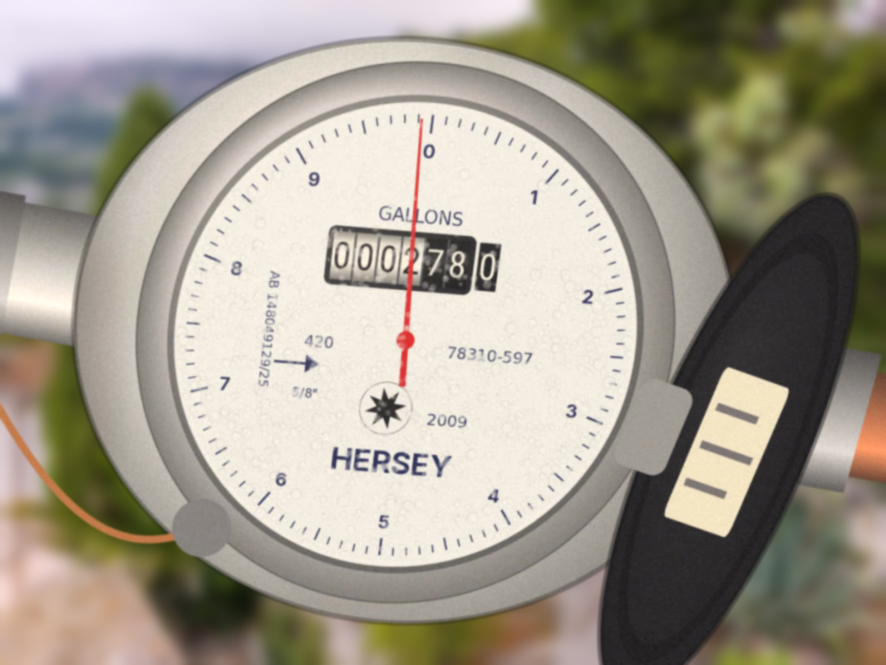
gal 2779.9
